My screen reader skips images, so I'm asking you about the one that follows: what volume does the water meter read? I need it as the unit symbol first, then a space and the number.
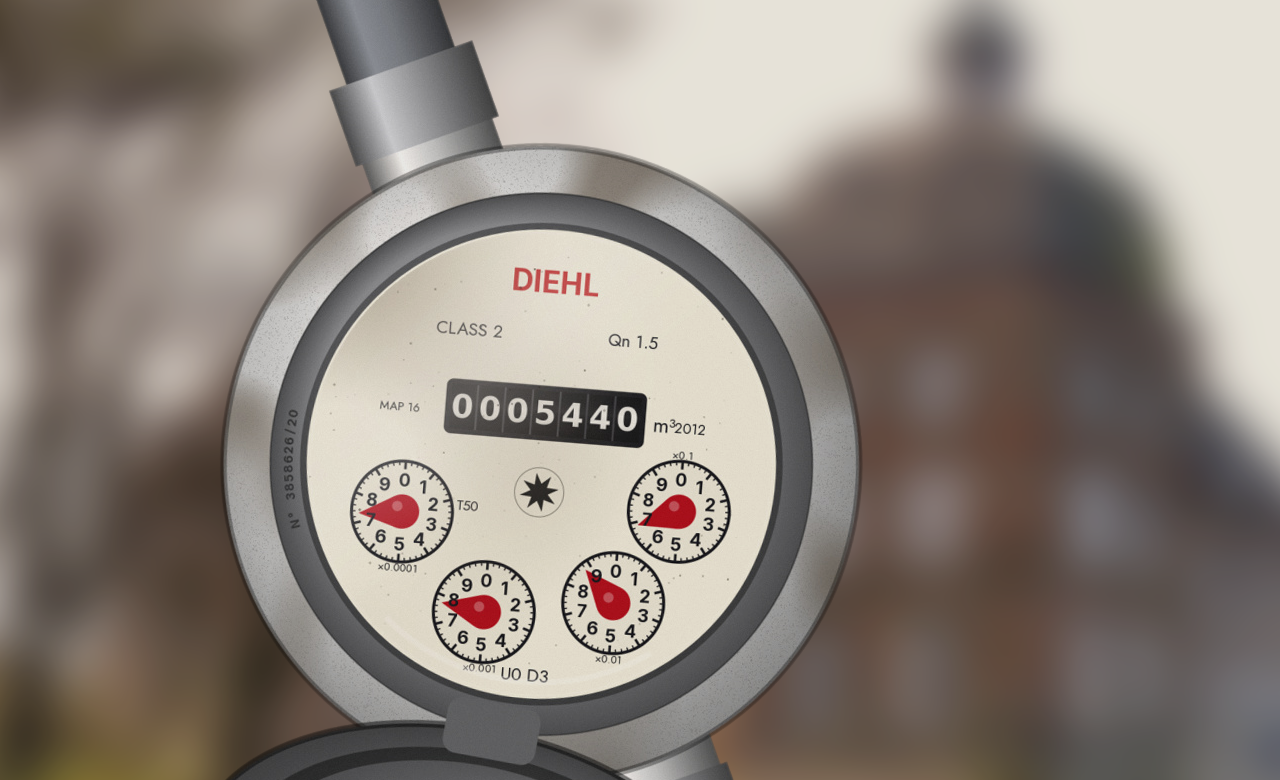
m³ 5440.6877
